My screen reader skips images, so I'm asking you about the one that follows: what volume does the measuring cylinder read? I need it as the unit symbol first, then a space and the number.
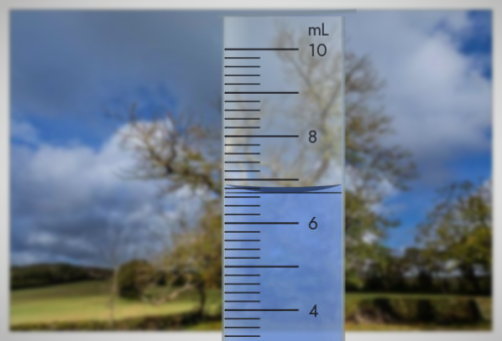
mL 6.7
